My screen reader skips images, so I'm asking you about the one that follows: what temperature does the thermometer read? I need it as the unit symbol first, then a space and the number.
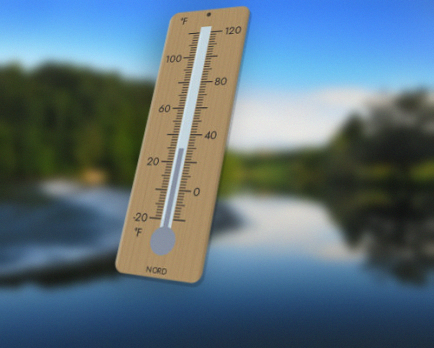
°F 30
